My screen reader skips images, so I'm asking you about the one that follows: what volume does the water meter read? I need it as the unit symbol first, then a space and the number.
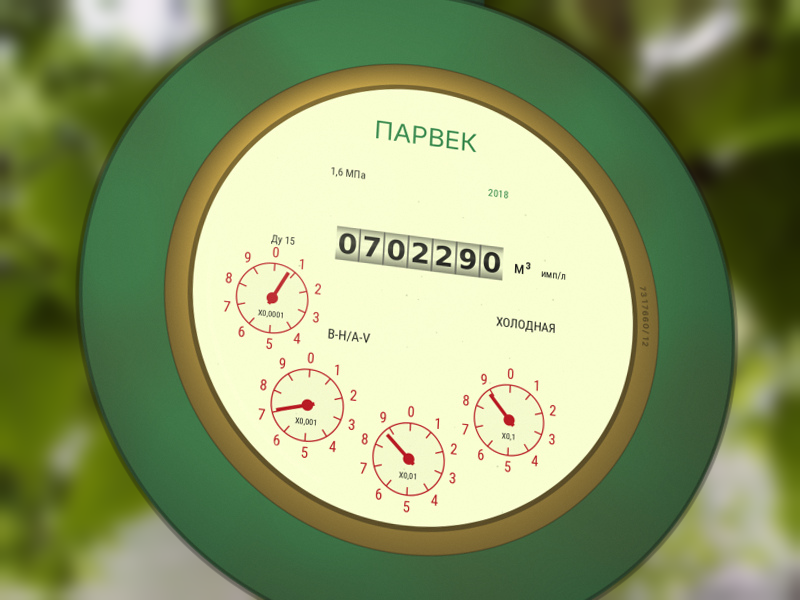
m³ 702290.8870
